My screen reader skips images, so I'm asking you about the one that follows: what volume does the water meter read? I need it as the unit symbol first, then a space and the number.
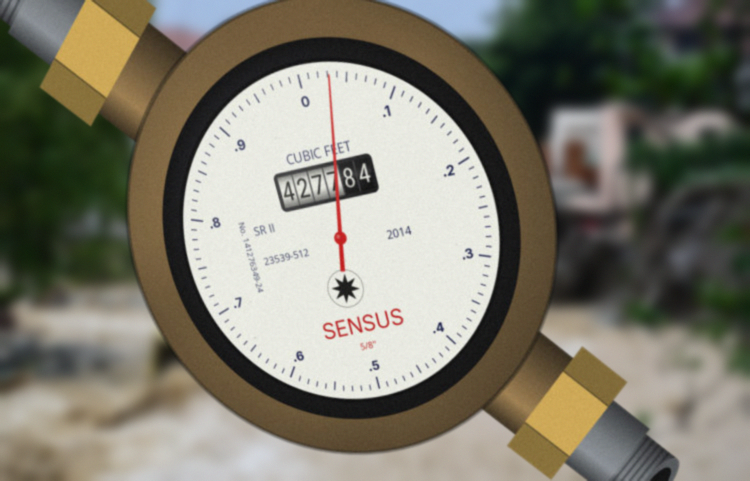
ft³ 427784.03
